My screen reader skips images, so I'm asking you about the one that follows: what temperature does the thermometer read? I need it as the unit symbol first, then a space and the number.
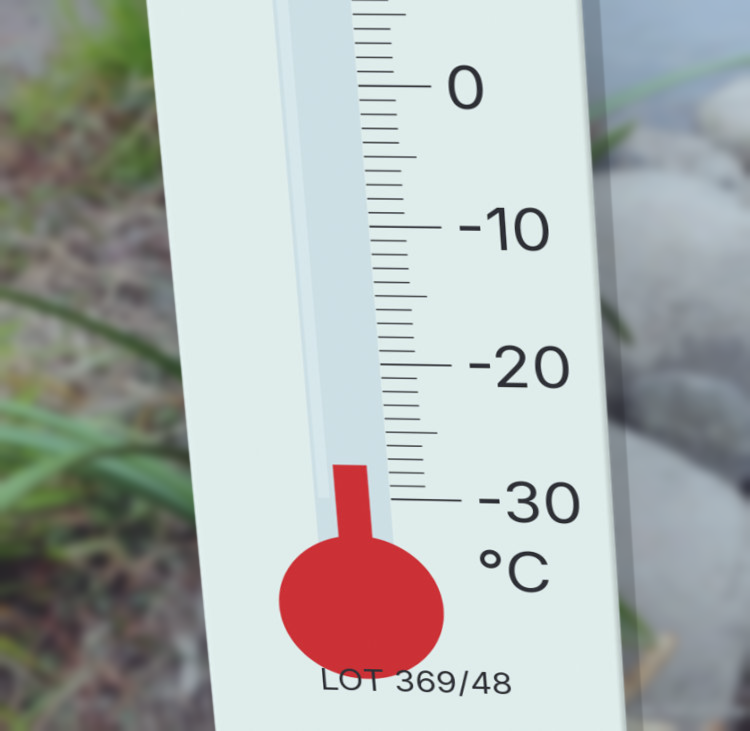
°C -27.5
